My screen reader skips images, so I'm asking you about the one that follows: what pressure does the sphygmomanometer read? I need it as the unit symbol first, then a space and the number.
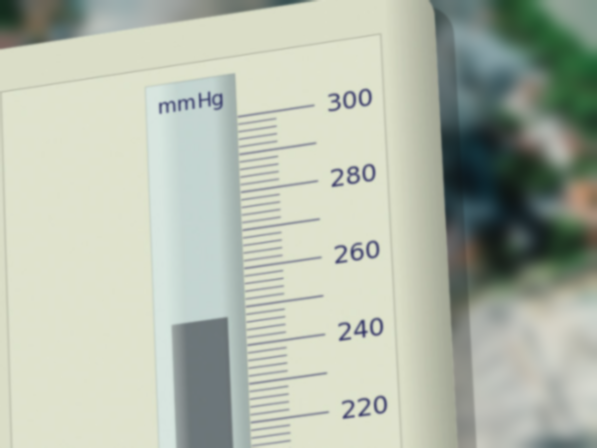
mmHg 248
